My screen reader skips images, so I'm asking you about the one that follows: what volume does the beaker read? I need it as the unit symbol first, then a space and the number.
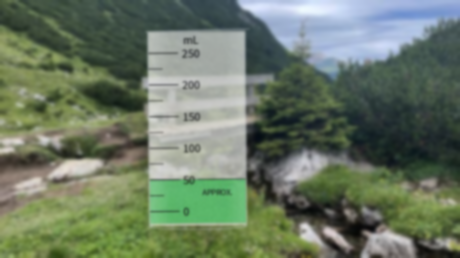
mL 50
